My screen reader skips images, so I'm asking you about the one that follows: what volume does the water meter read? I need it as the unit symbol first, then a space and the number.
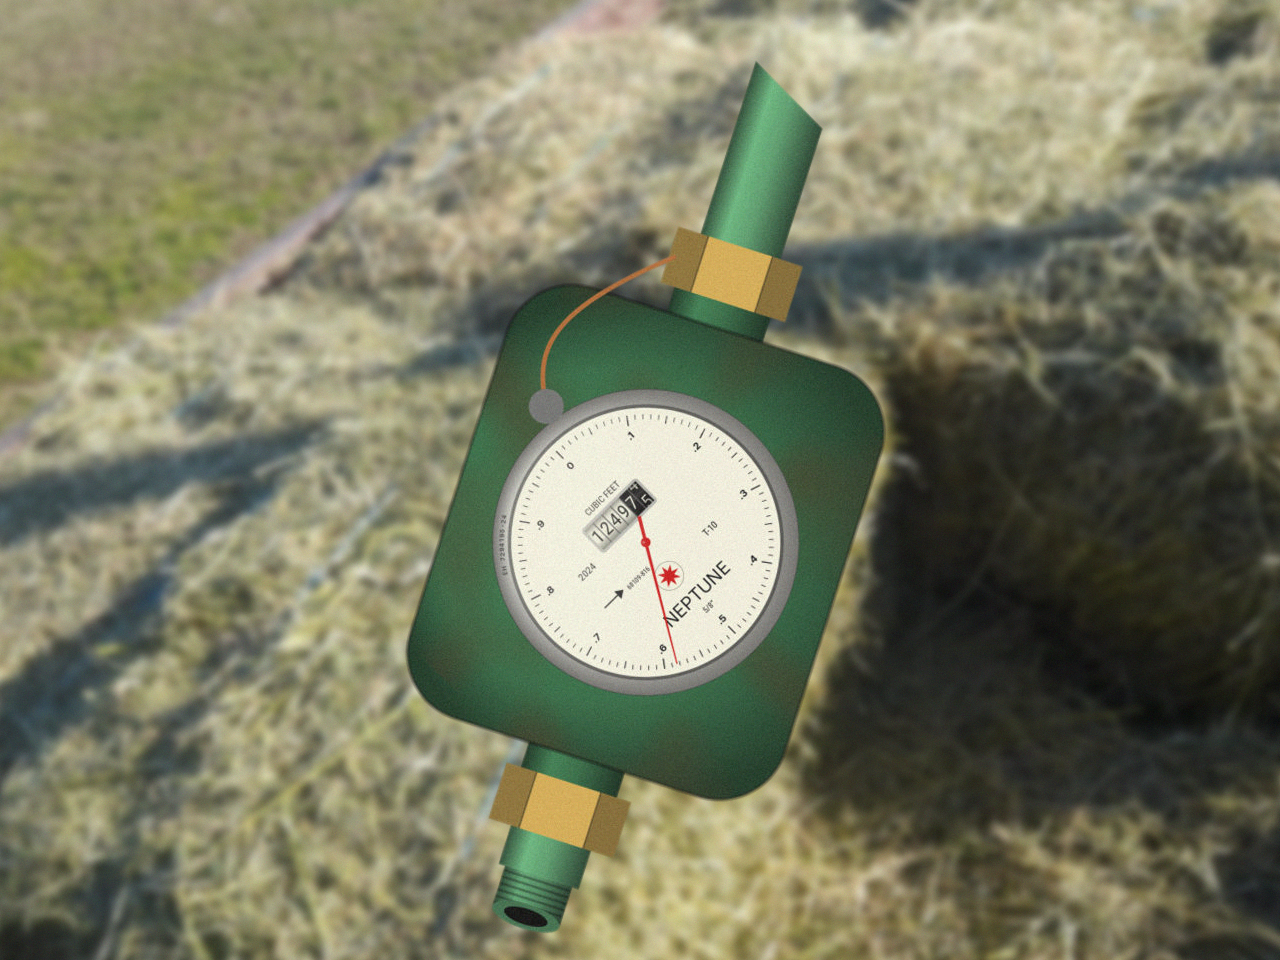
ft³ 124974.58
